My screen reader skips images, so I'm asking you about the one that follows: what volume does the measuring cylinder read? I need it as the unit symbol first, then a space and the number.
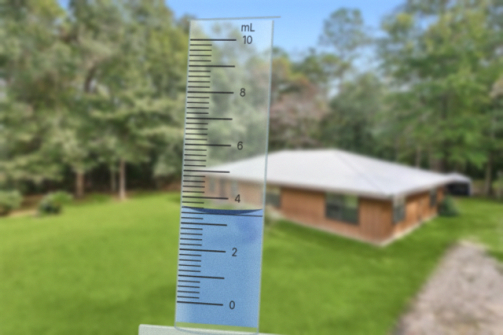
mL 3.4
